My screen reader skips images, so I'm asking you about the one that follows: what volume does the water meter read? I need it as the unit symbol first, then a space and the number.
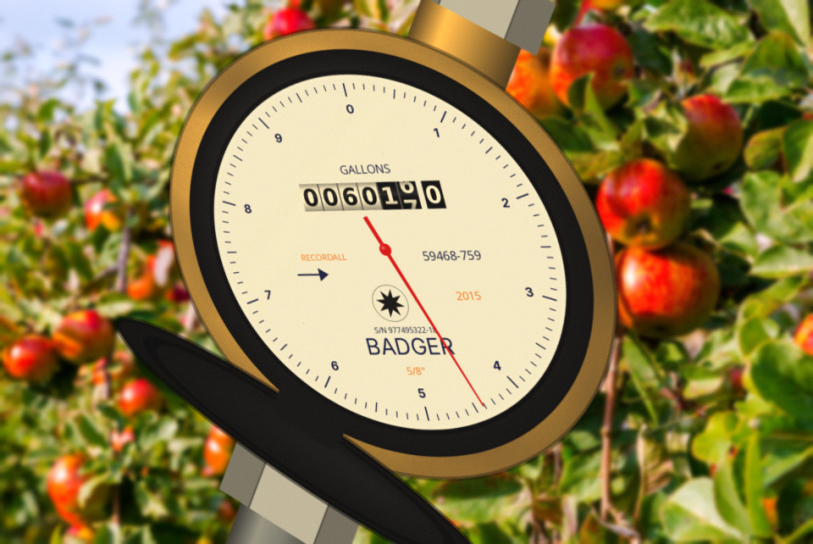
gal 60164.4
